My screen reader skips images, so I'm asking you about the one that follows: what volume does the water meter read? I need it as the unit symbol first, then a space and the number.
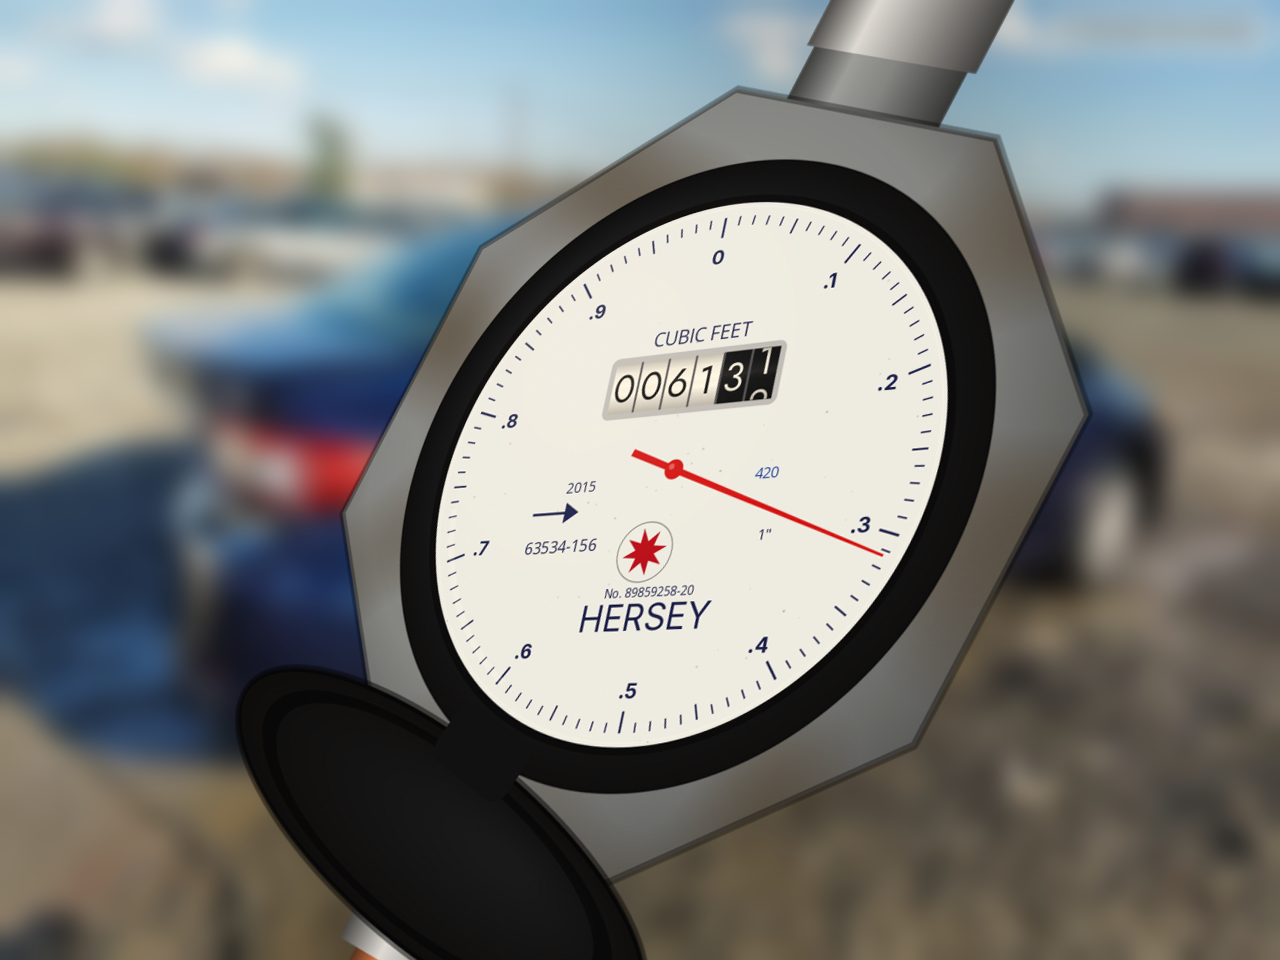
ft³ 6131.31
